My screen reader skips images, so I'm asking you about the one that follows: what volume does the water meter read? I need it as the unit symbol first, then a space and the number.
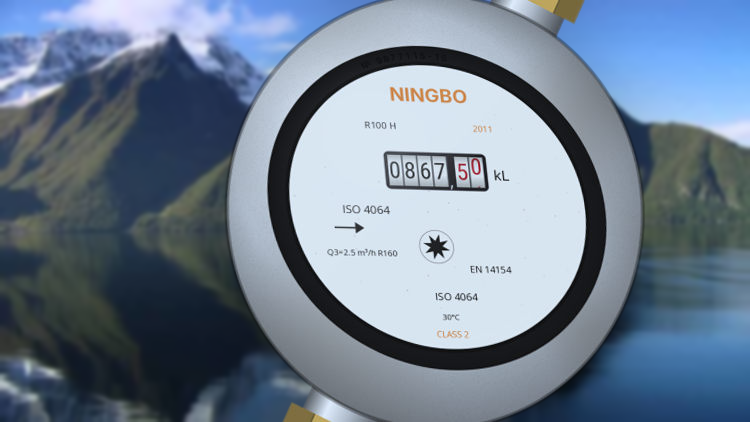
kL 867.50
